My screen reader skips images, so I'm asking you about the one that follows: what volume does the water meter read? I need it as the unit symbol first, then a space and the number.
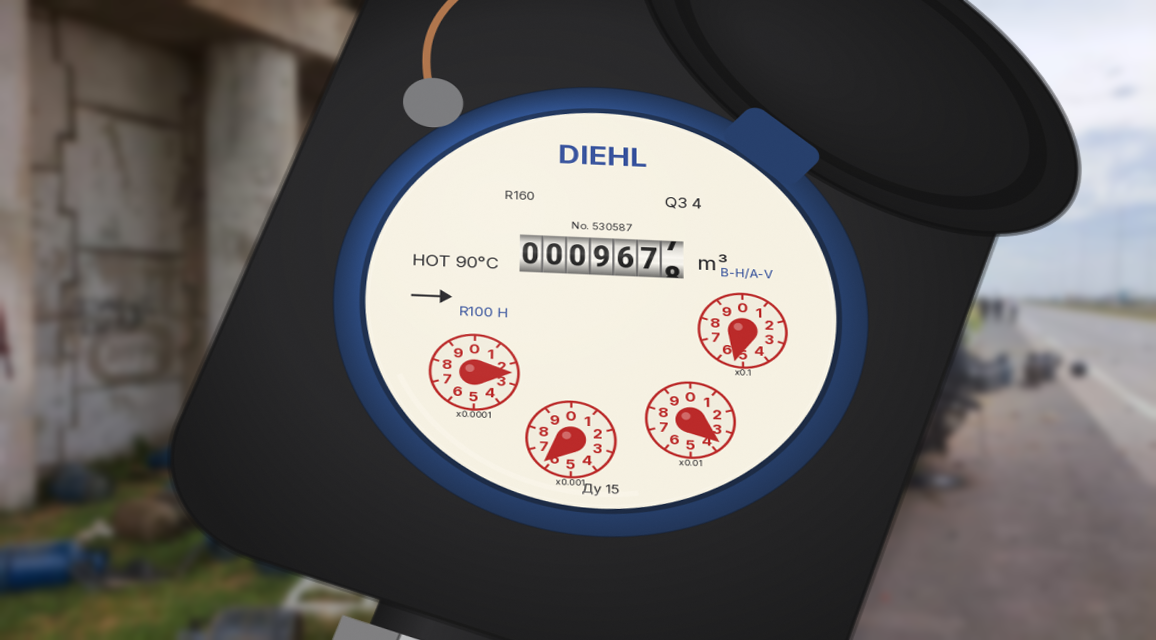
m³ 9677.5362
